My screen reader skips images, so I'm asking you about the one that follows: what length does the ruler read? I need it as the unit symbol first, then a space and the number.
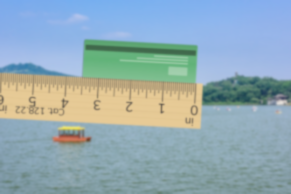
in 3.5
